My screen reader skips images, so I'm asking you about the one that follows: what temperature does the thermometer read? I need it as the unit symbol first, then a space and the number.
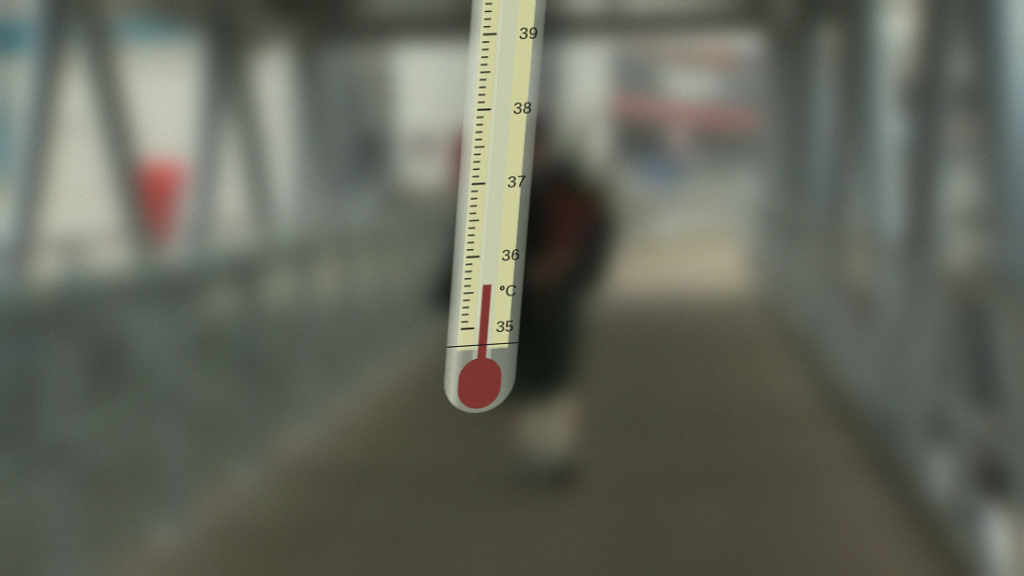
°C 35.6
